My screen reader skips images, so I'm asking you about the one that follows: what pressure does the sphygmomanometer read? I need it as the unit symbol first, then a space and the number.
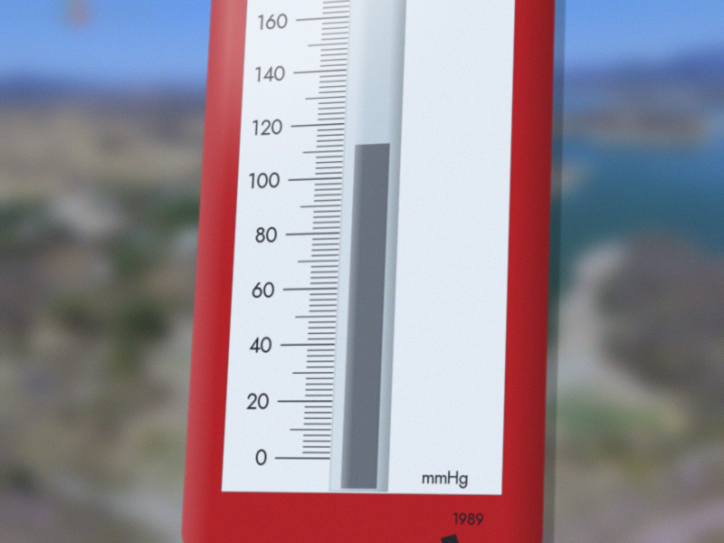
mmHg 112
